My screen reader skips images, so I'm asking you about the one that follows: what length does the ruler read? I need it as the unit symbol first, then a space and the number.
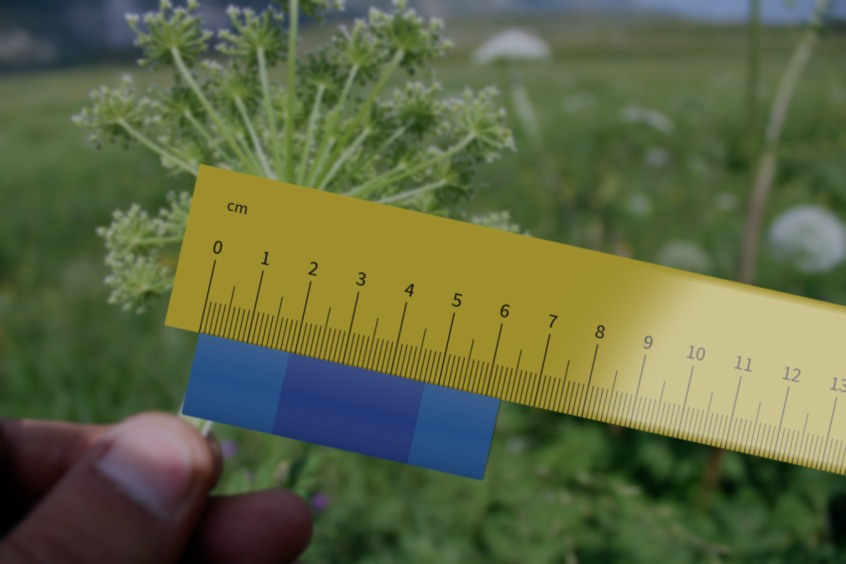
cm 6.3
